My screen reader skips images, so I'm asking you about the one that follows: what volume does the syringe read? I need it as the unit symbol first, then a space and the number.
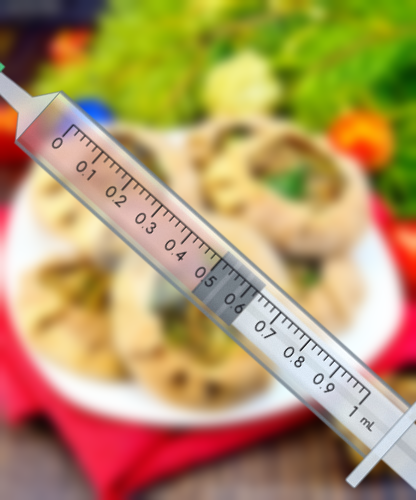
mL 0.5
